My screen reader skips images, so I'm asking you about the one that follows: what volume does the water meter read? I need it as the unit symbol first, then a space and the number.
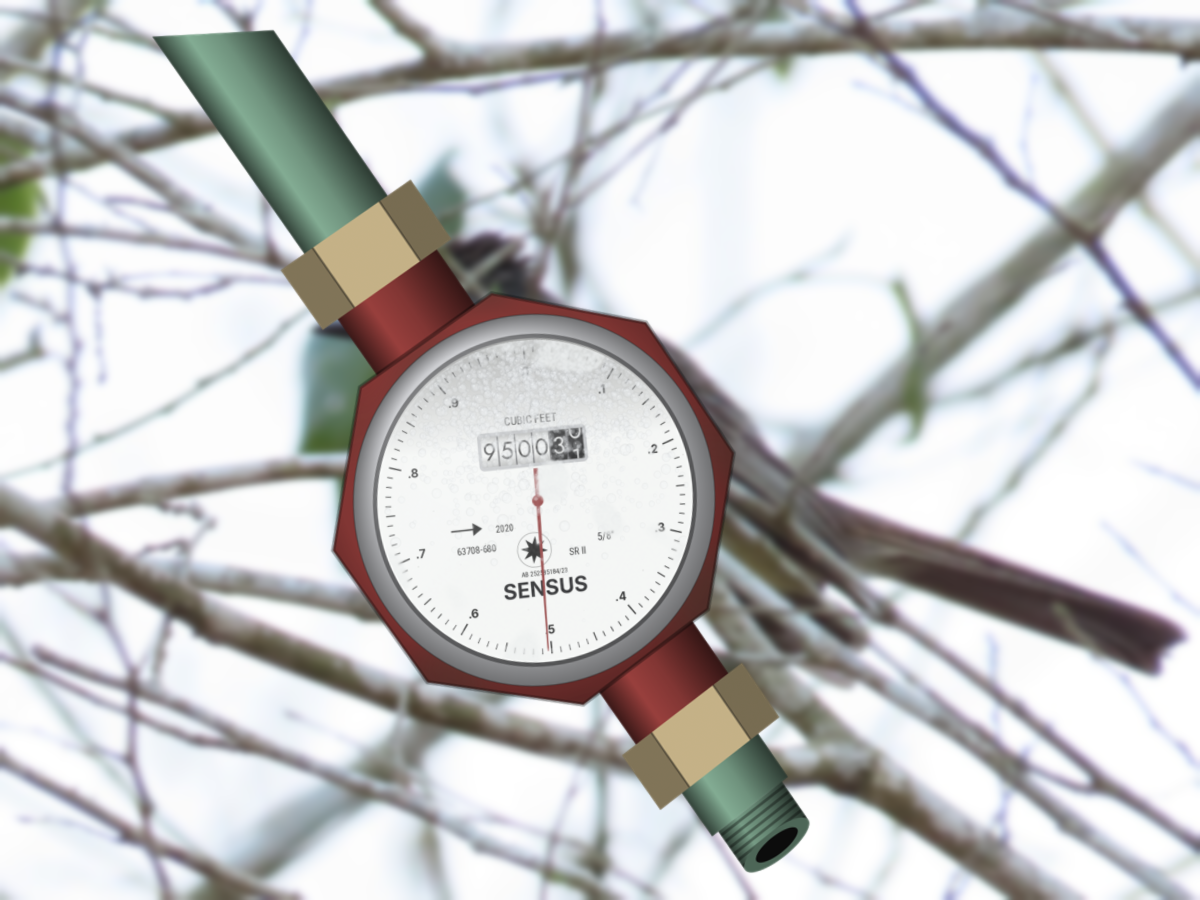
ft³ 950030.50
